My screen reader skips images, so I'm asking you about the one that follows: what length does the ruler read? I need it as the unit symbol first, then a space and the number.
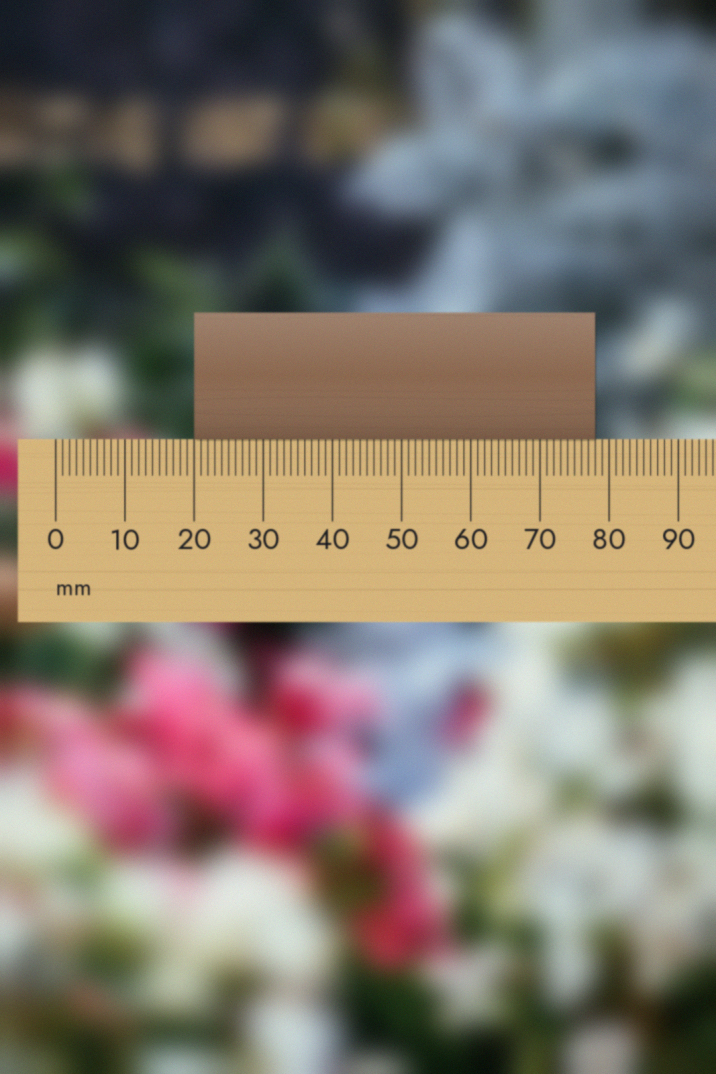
mm 58
